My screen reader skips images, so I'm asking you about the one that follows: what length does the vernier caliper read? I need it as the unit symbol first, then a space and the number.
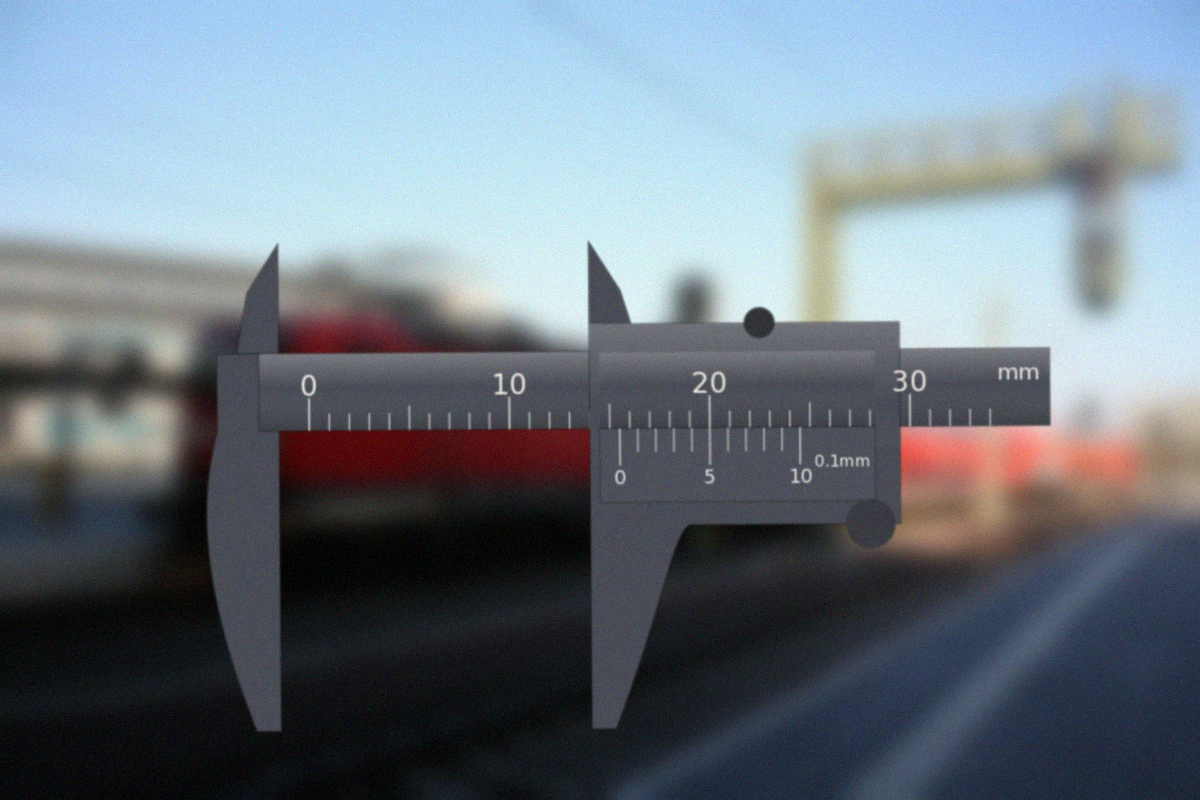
mm 15.5
